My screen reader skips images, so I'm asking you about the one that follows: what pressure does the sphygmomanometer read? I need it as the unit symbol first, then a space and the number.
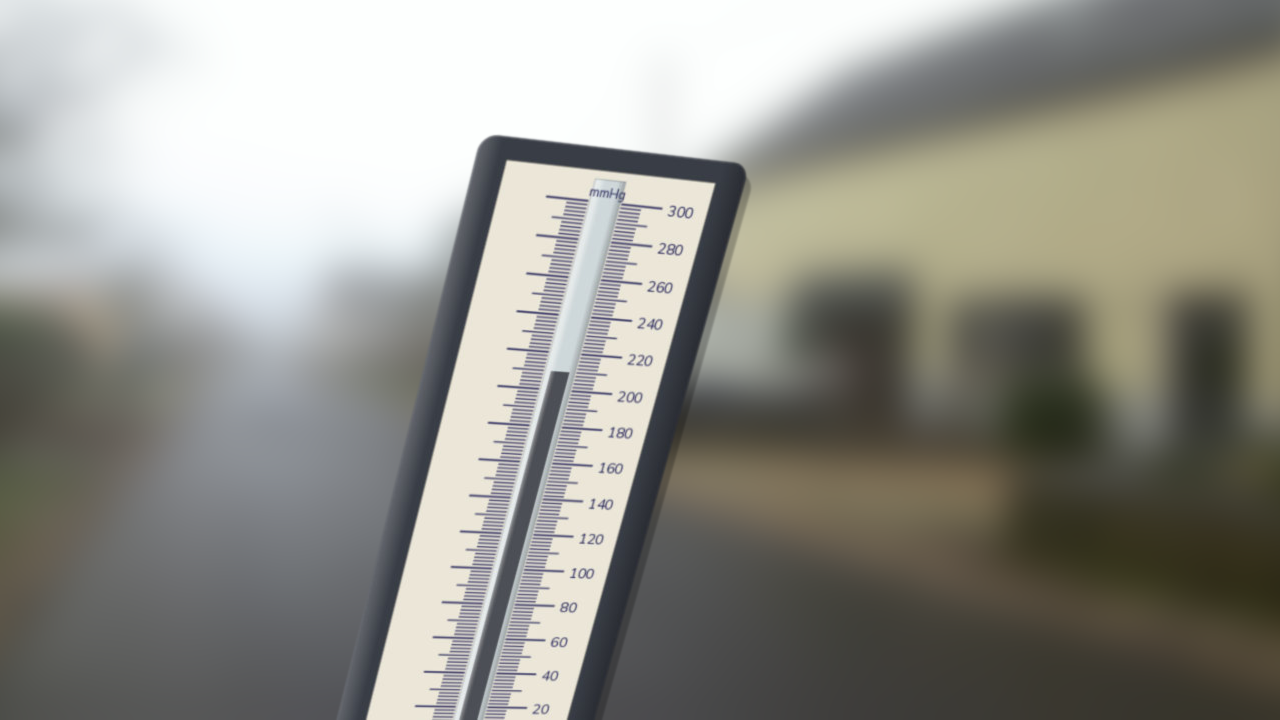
mmHg 210
